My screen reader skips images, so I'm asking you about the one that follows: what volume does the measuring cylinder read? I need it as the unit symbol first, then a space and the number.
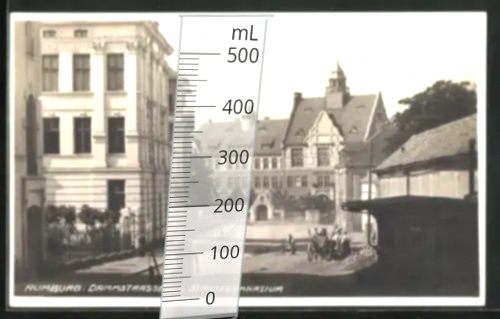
mL 200
